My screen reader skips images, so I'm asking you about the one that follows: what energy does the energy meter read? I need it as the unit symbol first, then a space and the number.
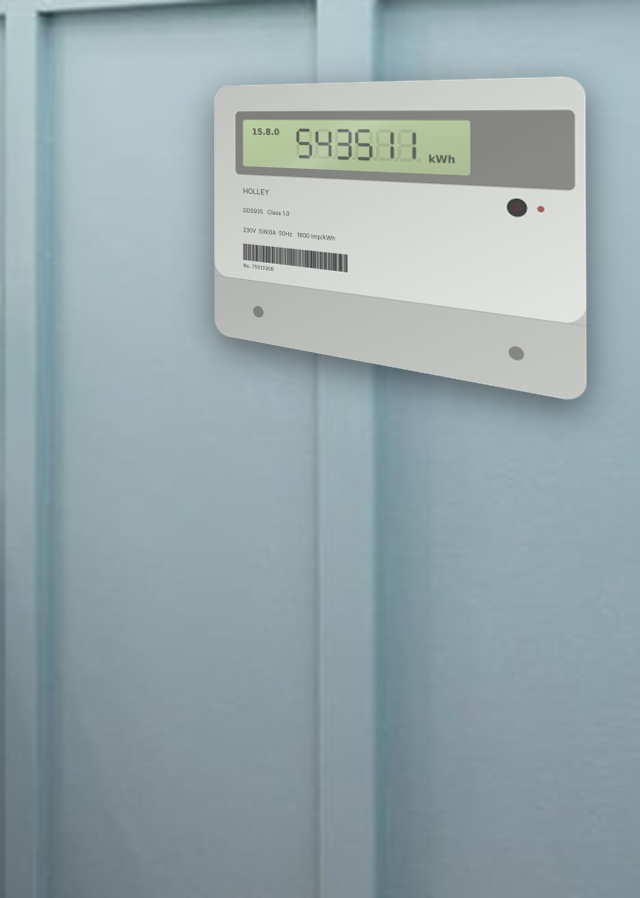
kWh 543511
